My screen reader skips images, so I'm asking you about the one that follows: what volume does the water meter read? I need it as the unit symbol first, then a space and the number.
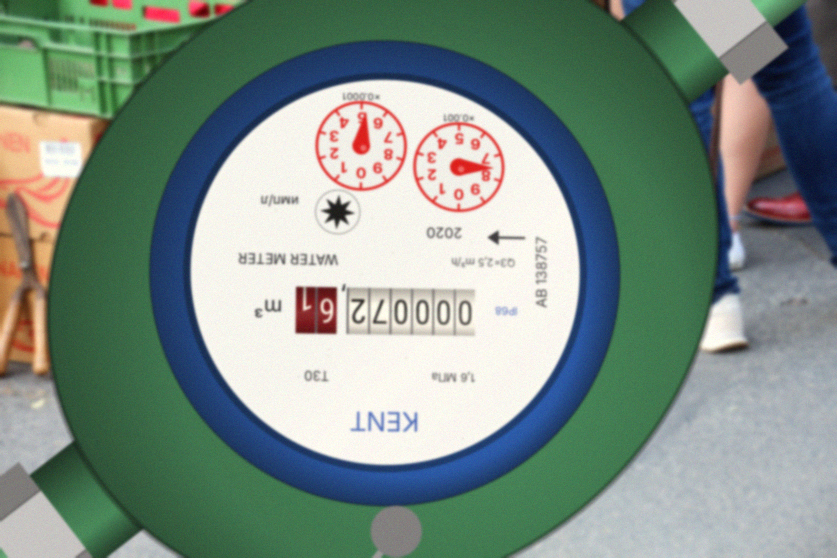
m³ 72.6075
